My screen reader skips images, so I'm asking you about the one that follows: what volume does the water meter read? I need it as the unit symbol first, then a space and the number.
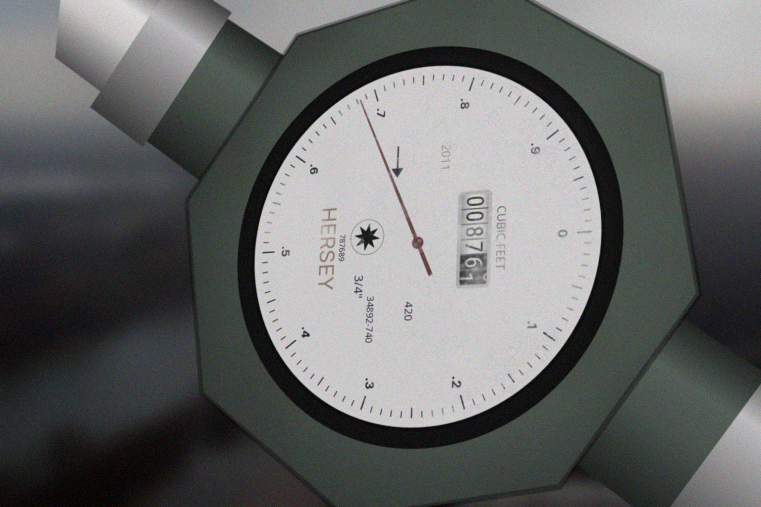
ft³ 8760.68
